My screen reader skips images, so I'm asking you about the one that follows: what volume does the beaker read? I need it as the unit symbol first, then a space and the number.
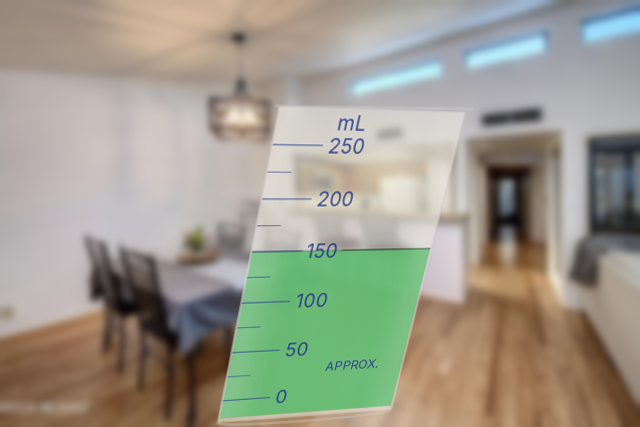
mL 150
